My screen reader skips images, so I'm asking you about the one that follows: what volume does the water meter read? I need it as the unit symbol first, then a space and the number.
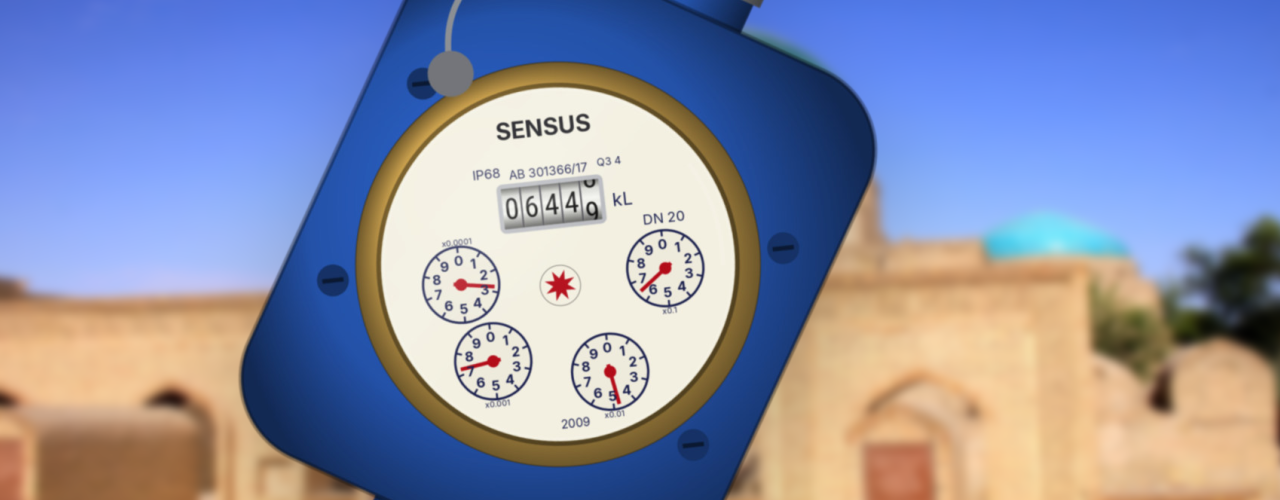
kL 6448.6472
